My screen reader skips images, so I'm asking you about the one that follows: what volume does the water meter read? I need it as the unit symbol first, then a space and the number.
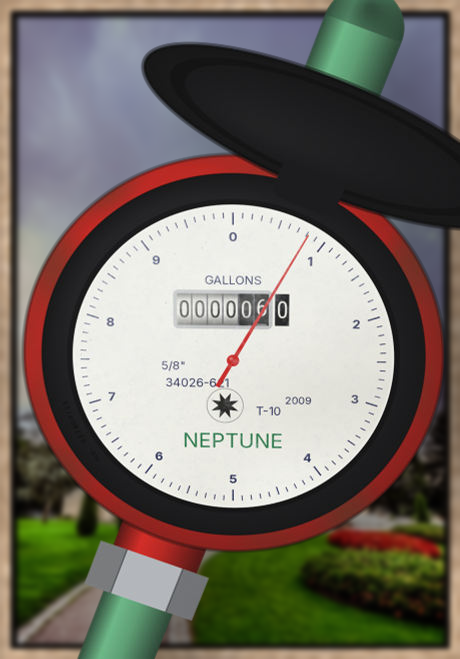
gal 60.8
